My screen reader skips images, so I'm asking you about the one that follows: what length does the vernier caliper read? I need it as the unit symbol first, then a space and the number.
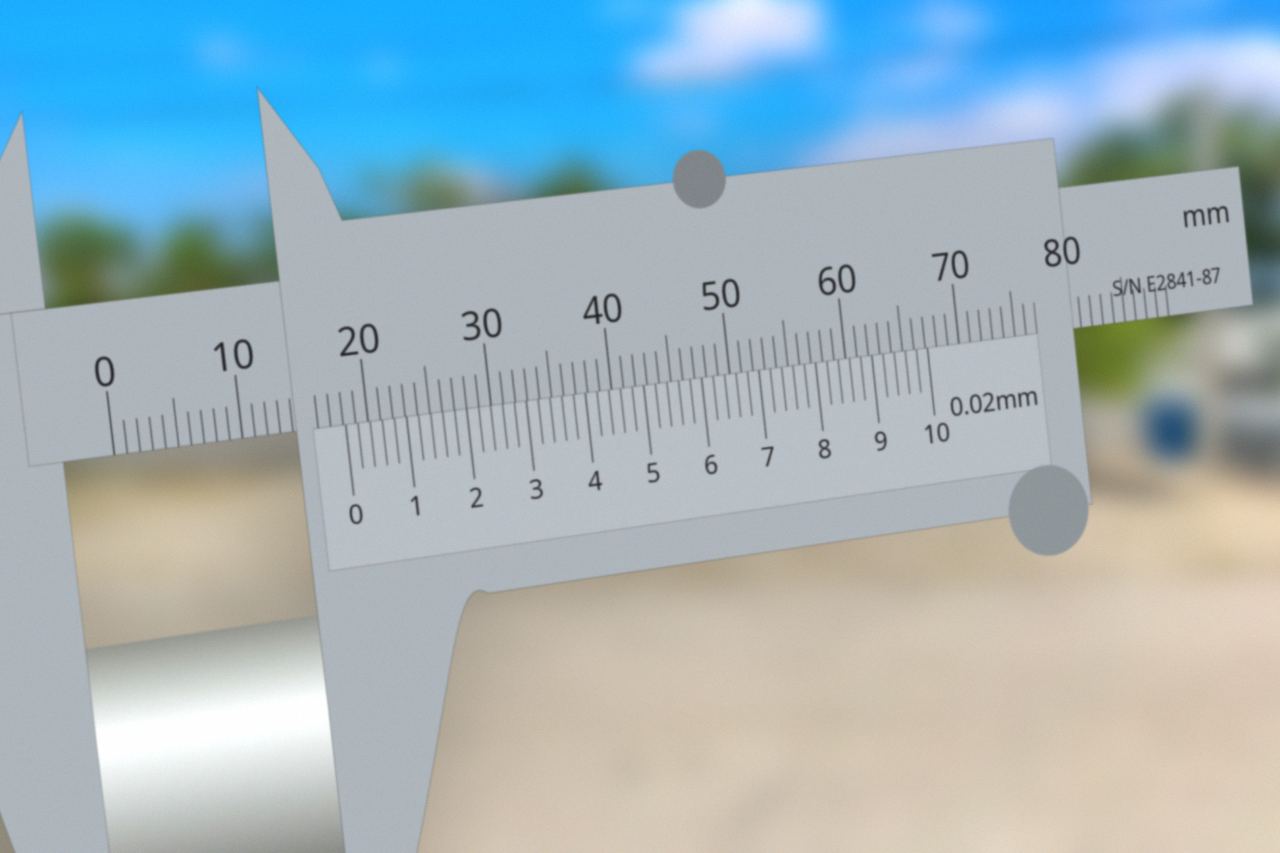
mm 18.2
